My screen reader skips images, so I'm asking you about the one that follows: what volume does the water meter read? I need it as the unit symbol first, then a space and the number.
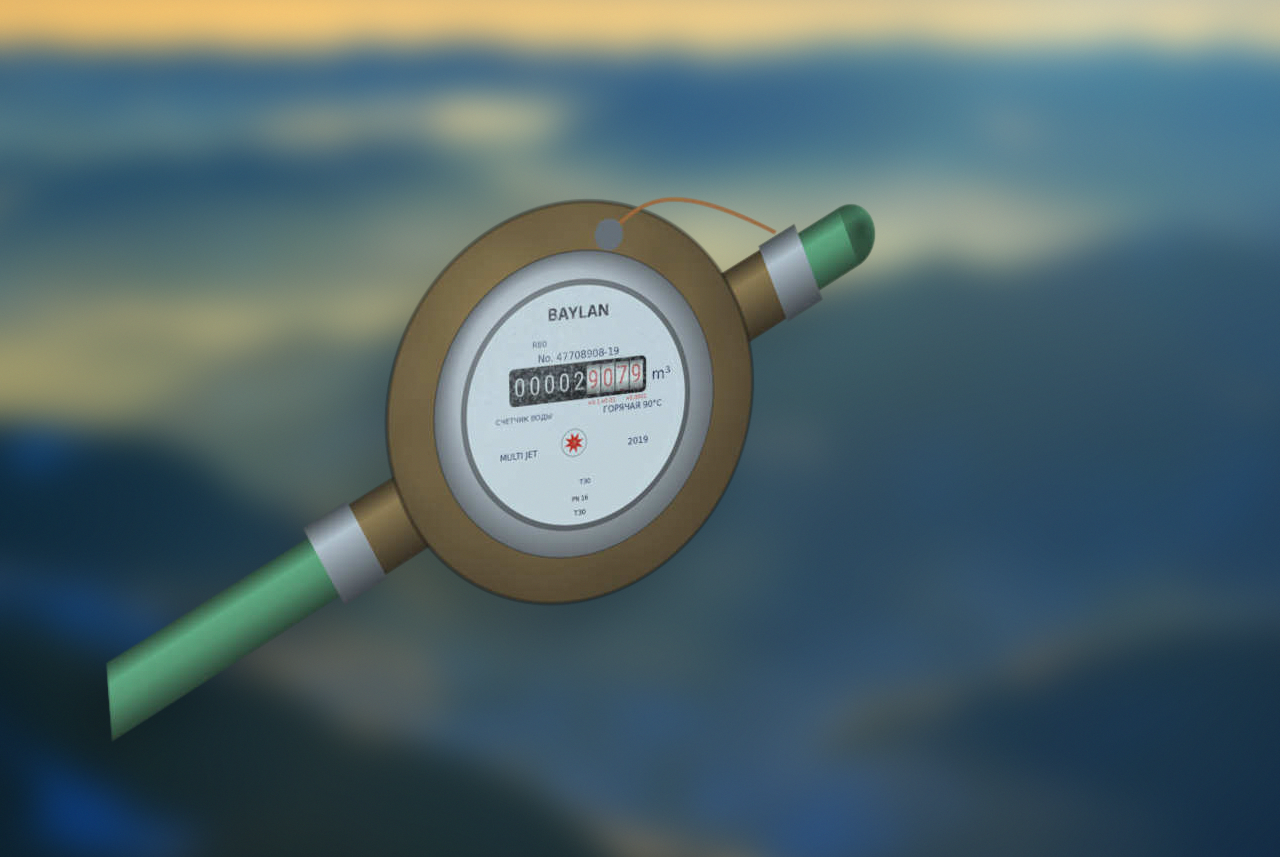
m³ 2.9079
